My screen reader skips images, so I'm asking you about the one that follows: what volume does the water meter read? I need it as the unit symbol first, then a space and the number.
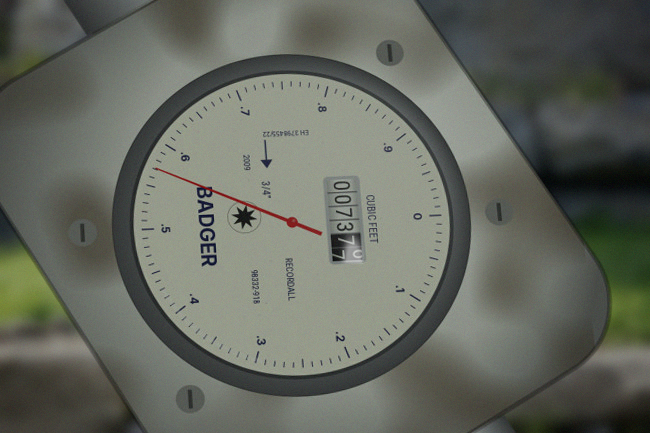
ft³ 7376.57
